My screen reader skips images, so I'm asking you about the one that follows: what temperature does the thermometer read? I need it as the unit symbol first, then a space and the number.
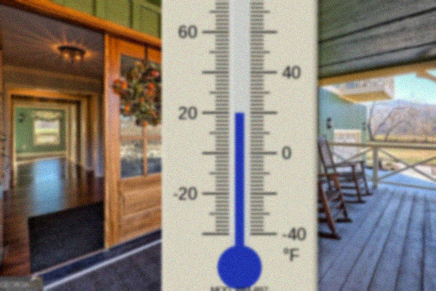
°F 20
